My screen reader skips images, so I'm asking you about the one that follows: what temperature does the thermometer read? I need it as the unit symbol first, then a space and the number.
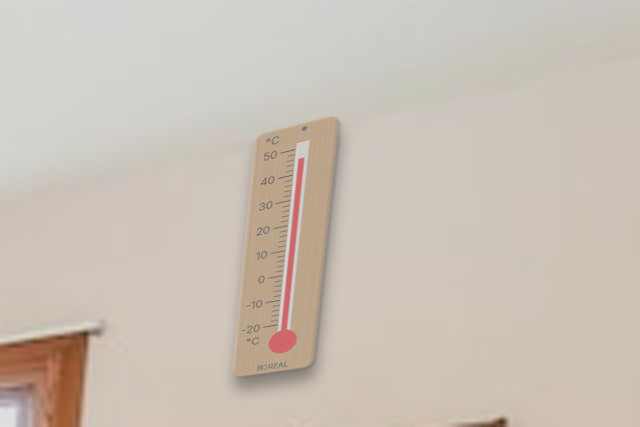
°C 46
